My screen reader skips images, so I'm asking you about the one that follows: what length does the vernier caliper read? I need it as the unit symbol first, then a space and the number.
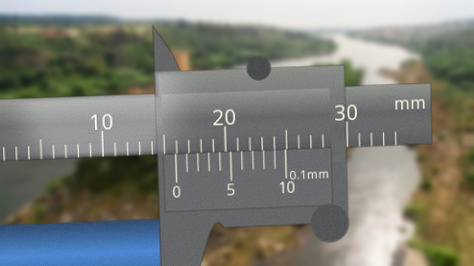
mm 15.9
